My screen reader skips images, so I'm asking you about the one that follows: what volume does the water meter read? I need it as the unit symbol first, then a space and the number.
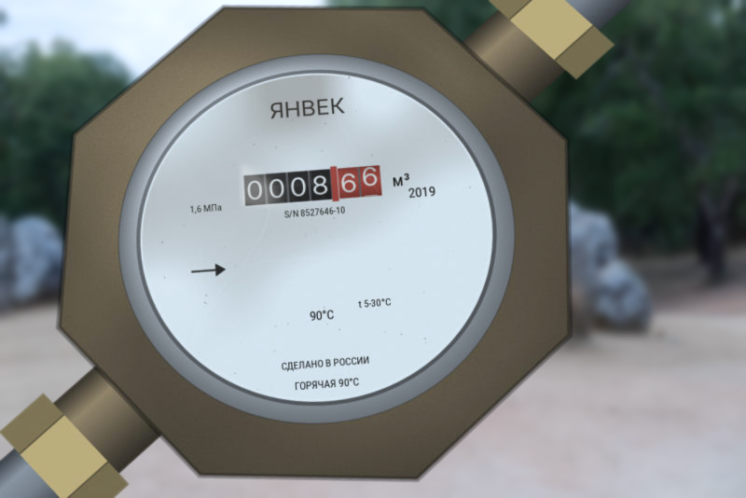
m³ 8.66
